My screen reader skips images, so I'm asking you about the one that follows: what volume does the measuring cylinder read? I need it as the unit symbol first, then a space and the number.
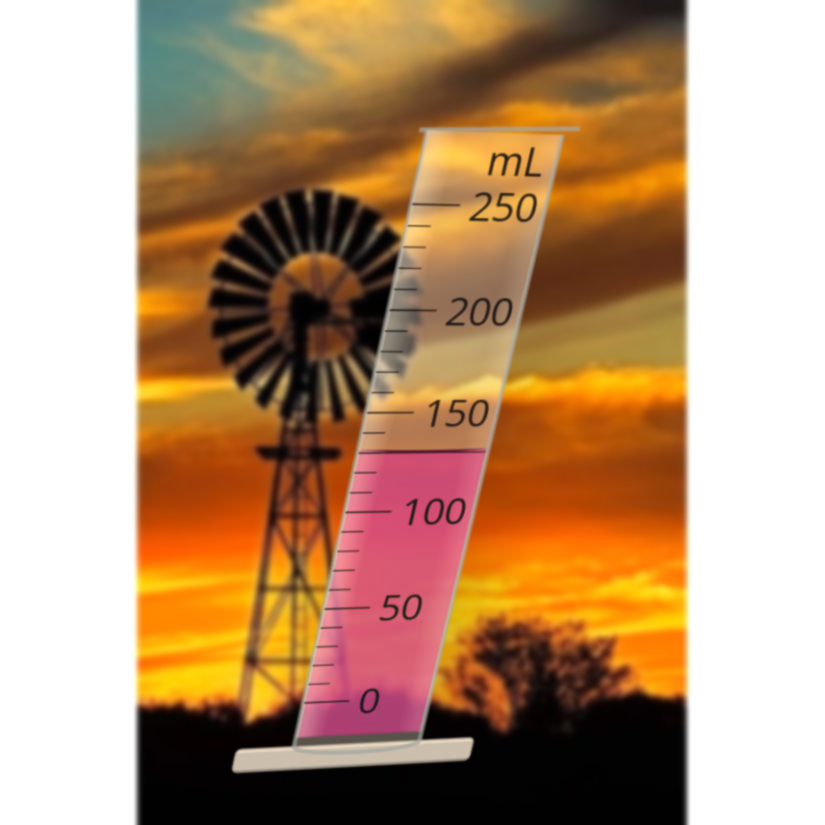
mL 130
